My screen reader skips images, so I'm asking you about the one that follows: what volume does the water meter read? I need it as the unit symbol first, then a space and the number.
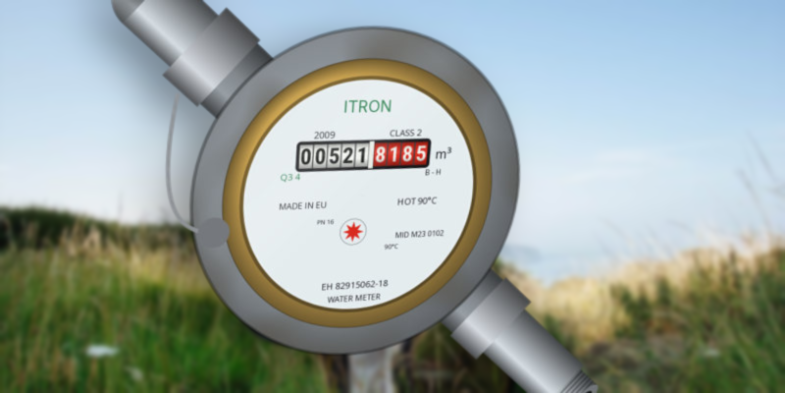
m³ 521.8185
